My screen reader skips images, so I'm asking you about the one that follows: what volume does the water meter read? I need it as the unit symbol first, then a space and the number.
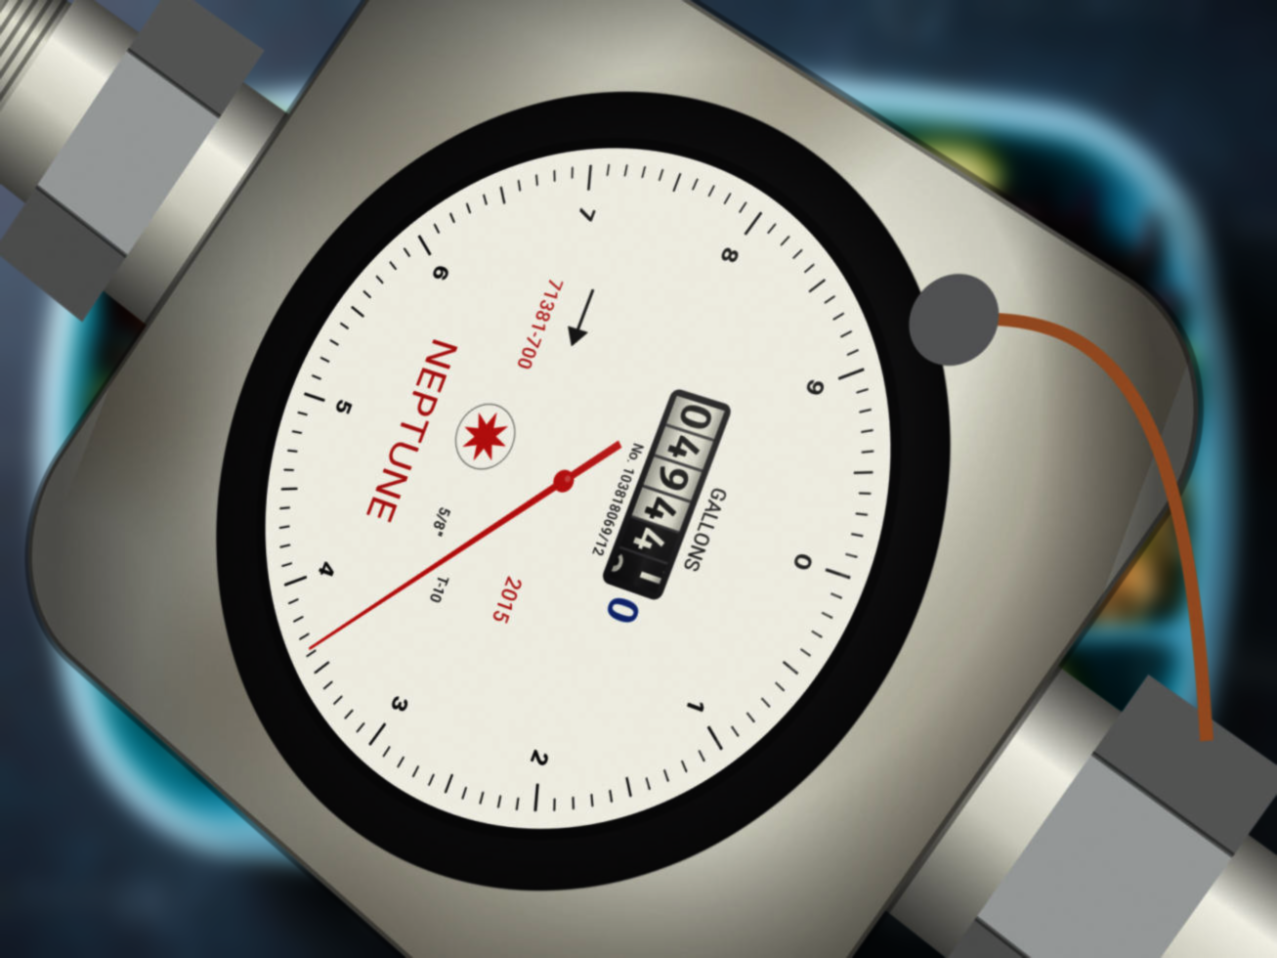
gal 494413.6
